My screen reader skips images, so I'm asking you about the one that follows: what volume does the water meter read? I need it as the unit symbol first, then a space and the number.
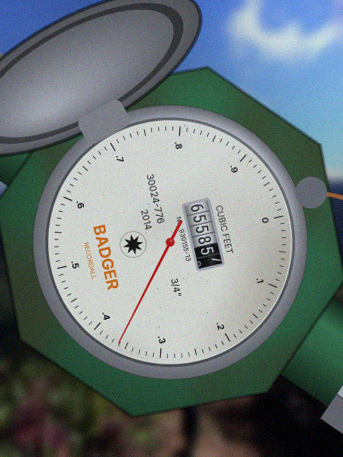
ft³ 655857.36
